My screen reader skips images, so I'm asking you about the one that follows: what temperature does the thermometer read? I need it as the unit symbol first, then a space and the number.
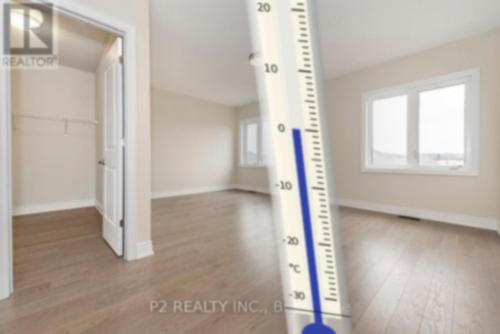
°C 0
